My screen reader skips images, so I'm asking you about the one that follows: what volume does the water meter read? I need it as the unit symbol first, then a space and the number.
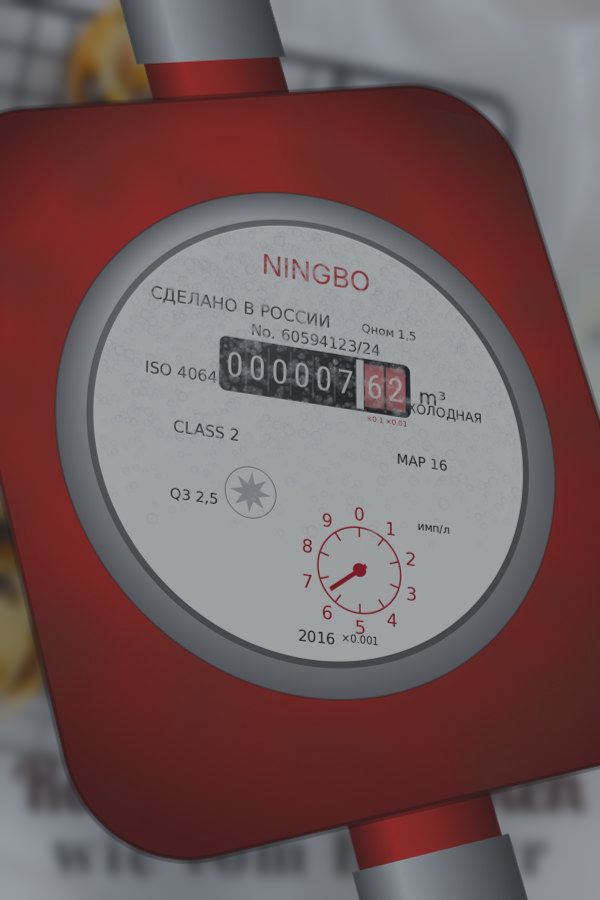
m³ 7.626
